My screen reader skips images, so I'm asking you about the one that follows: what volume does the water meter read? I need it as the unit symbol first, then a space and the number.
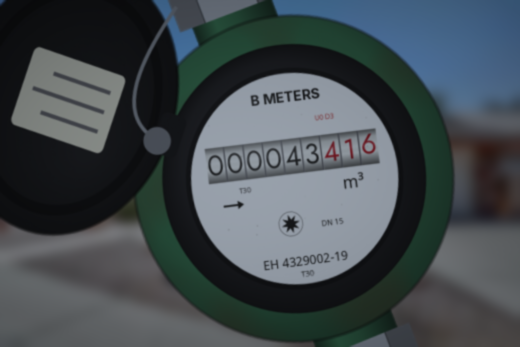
m³ 43.416
